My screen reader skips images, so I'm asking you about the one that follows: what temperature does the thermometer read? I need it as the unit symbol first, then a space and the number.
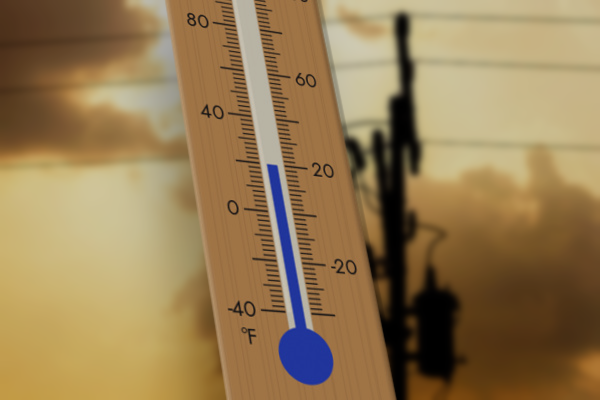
°F 20
